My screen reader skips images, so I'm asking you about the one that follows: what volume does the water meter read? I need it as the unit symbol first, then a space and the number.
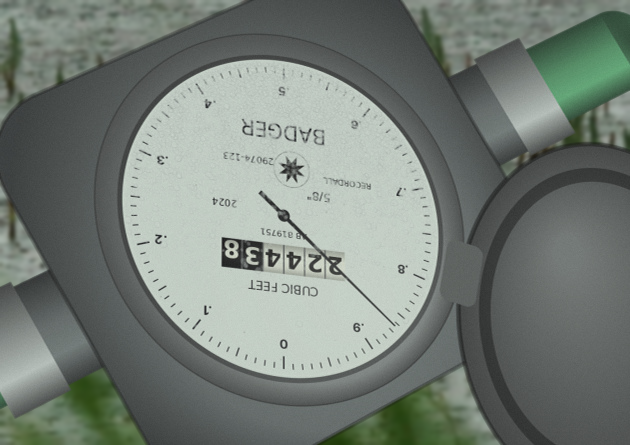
ft³ 224437.86
